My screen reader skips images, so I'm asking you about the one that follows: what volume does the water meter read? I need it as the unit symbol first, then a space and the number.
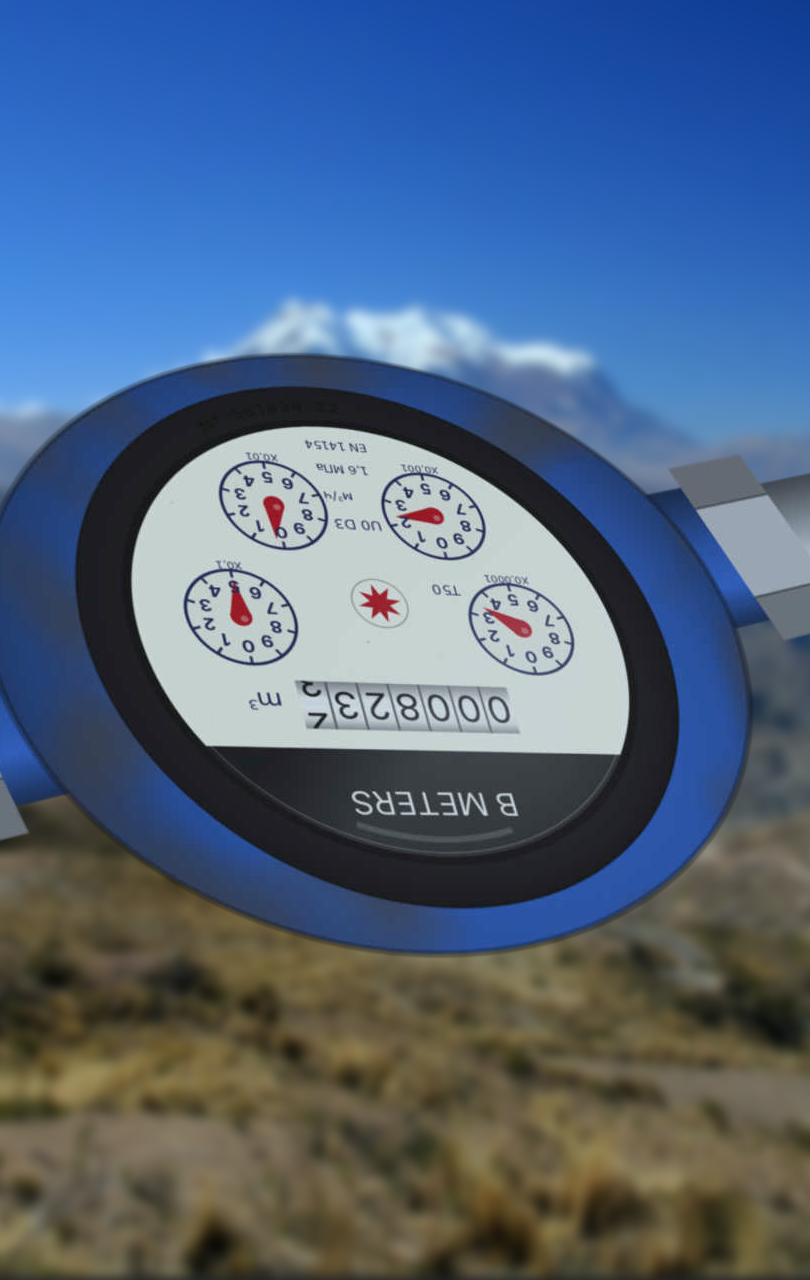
m³ 8232.5023
